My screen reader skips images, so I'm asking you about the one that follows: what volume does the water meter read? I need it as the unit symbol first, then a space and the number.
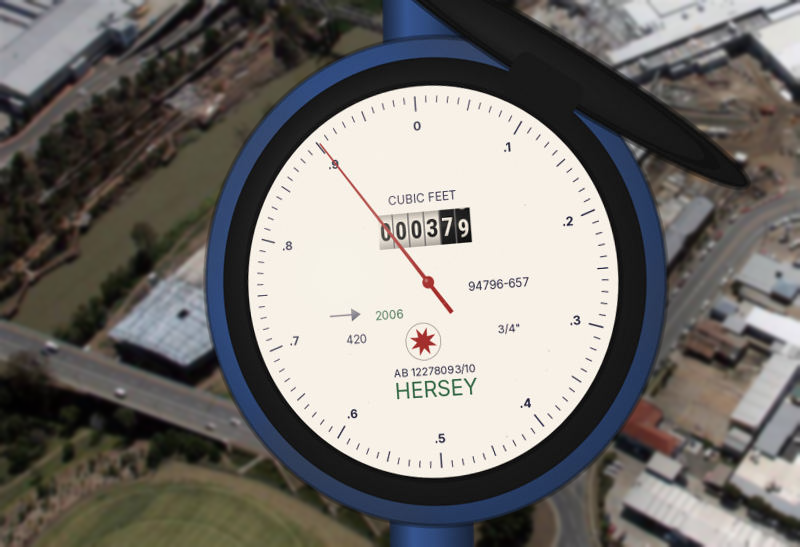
ft³ 378.90
